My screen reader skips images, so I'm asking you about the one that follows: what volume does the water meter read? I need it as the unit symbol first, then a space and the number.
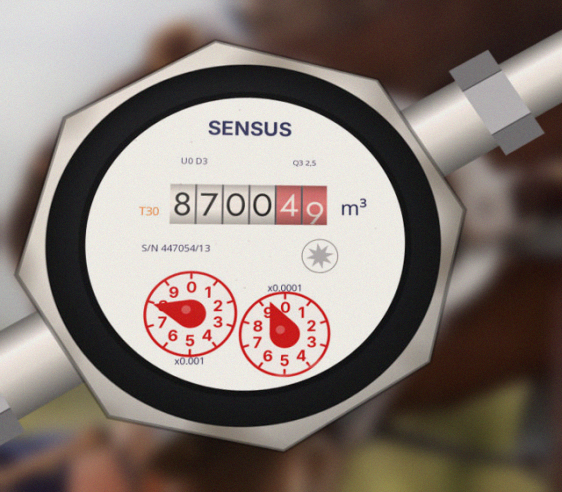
m³ 8700.4879
